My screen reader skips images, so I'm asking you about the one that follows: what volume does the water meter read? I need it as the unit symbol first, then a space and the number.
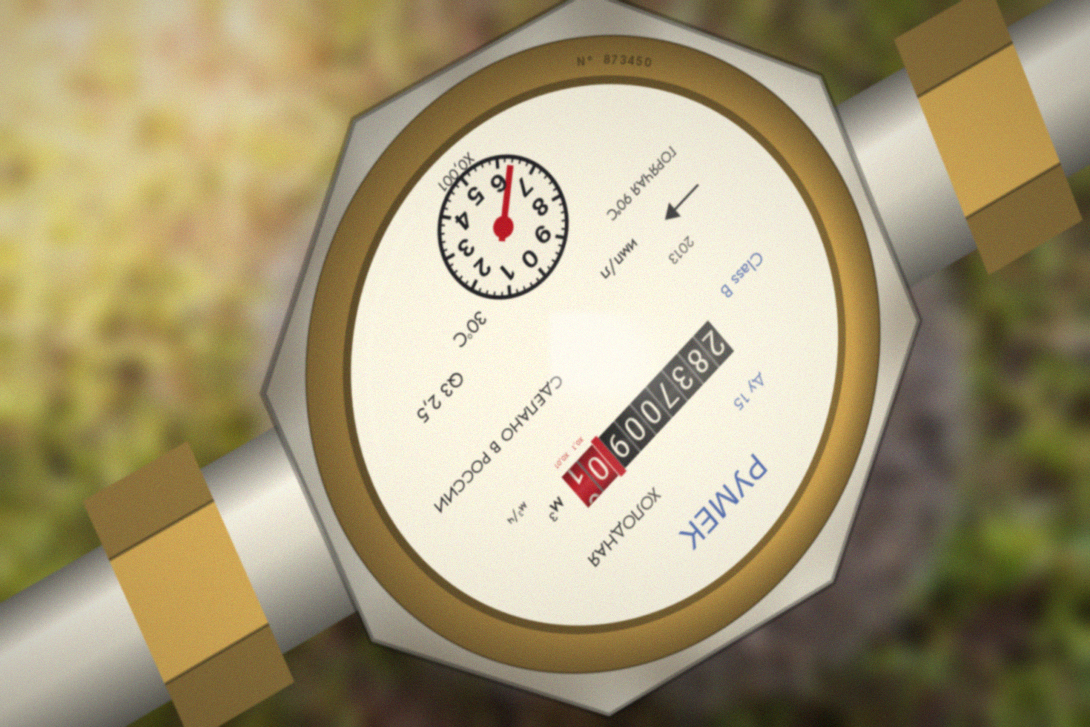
m³ 2837009.006
